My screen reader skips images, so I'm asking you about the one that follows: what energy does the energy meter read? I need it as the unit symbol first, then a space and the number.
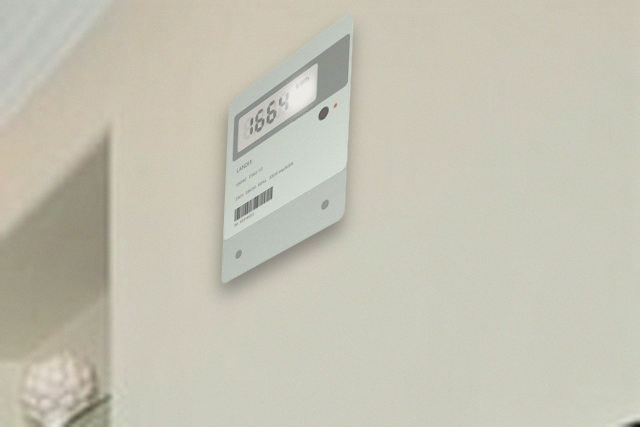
kWh 1664
